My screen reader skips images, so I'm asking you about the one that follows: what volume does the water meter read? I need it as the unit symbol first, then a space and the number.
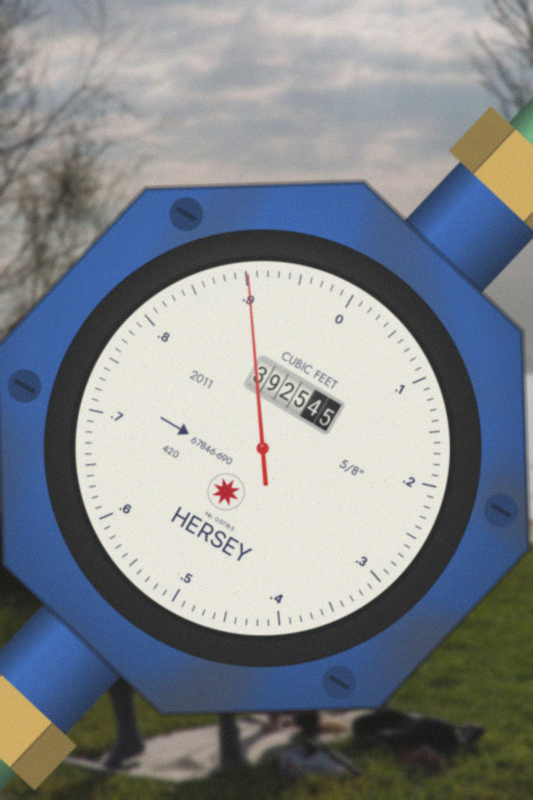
ft³ 392544.90
